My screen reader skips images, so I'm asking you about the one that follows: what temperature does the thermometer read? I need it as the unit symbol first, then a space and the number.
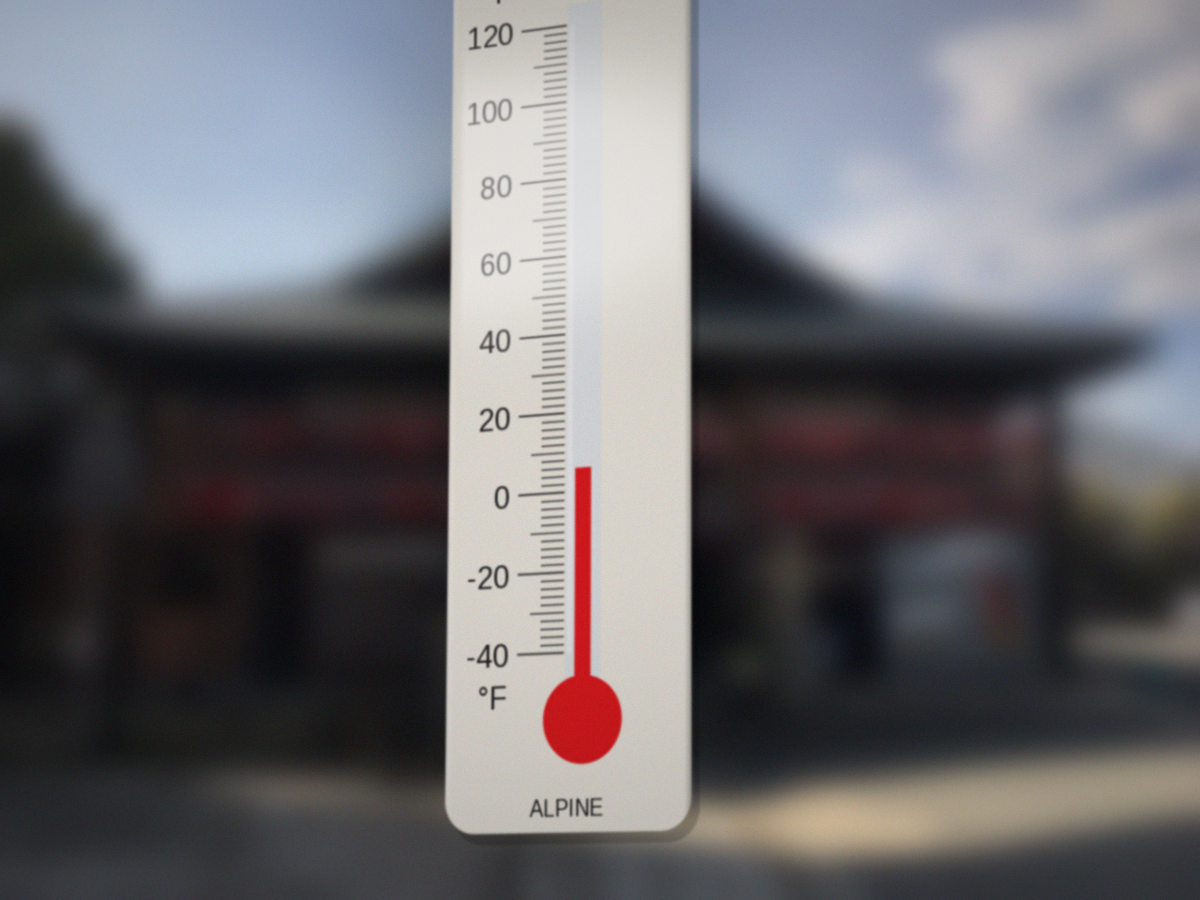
°F 6
